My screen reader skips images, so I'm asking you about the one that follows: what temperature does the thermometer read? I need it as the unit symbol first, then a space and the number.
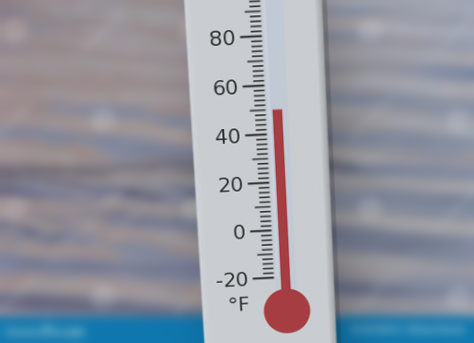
°F 50
